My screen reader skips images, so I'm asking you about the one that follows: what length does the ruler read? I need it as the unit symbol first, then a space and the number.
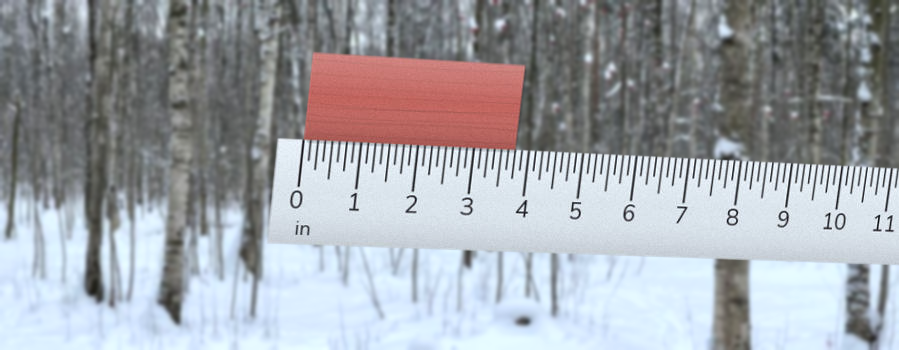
in 3.75
